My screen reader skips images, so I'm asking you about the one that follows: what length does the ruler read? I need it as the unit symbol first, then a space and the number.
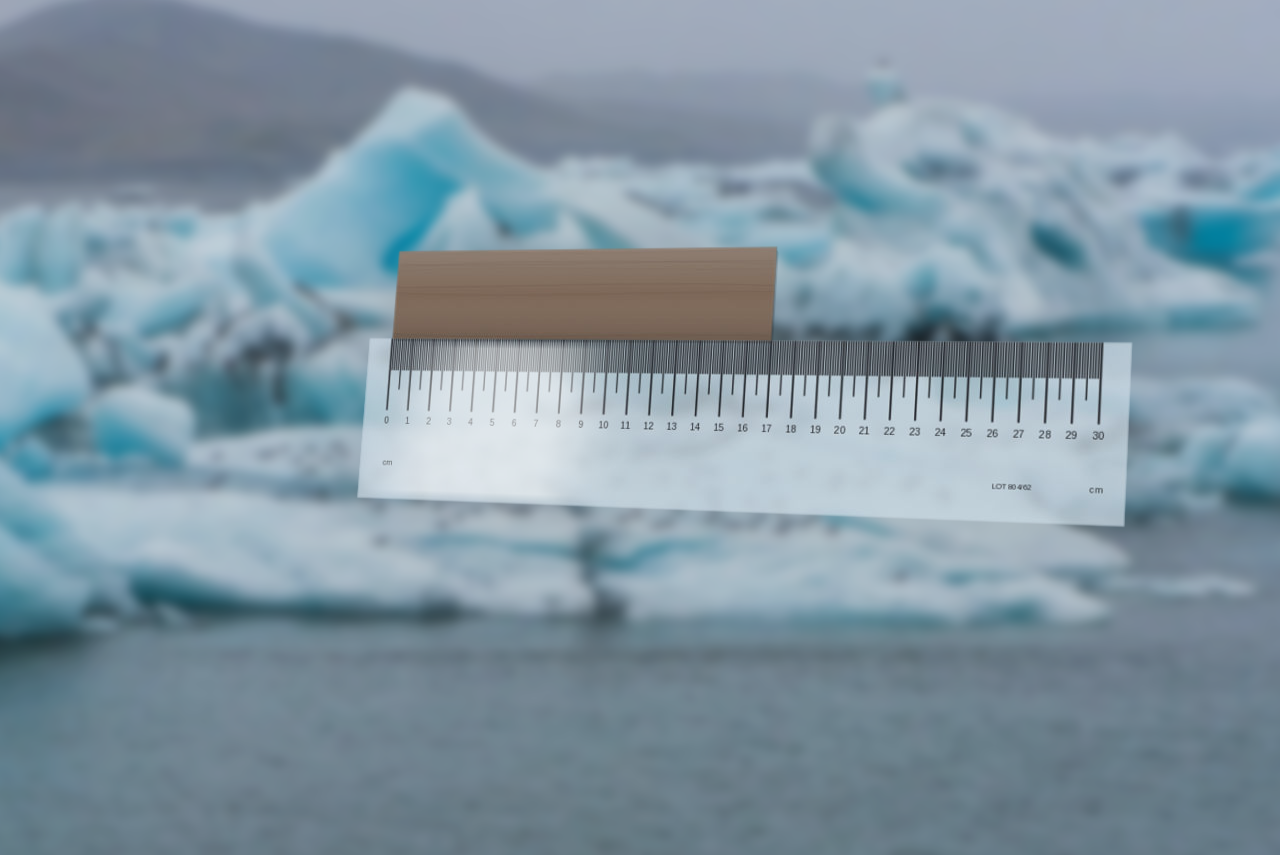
cm 17
